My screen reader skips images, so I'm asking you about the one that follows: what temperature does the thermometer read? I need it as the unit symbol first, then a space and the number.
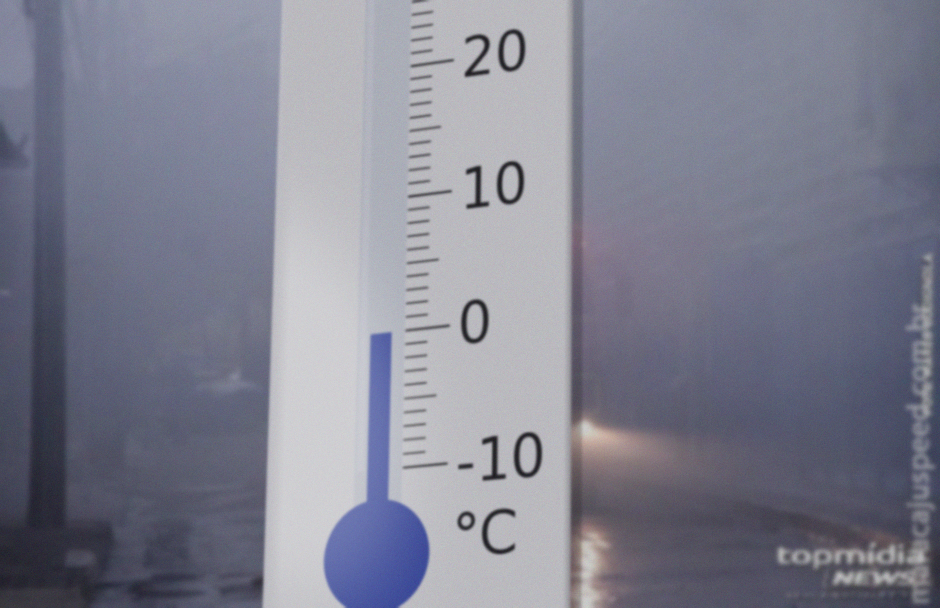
°C 0
